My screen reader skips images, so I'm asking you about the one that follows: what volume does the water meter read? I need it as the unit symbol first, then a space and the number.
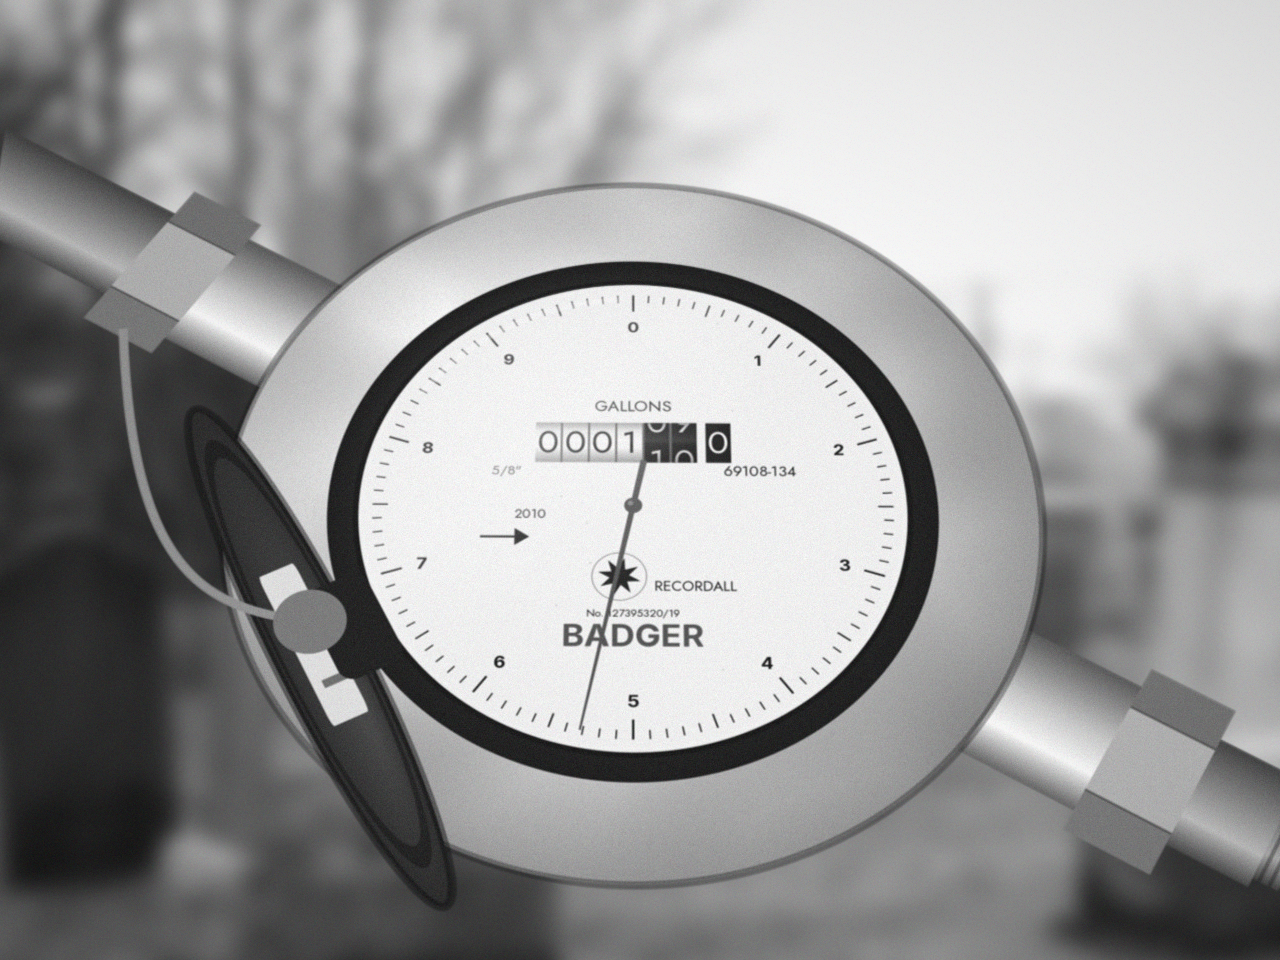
gal 1095.3
